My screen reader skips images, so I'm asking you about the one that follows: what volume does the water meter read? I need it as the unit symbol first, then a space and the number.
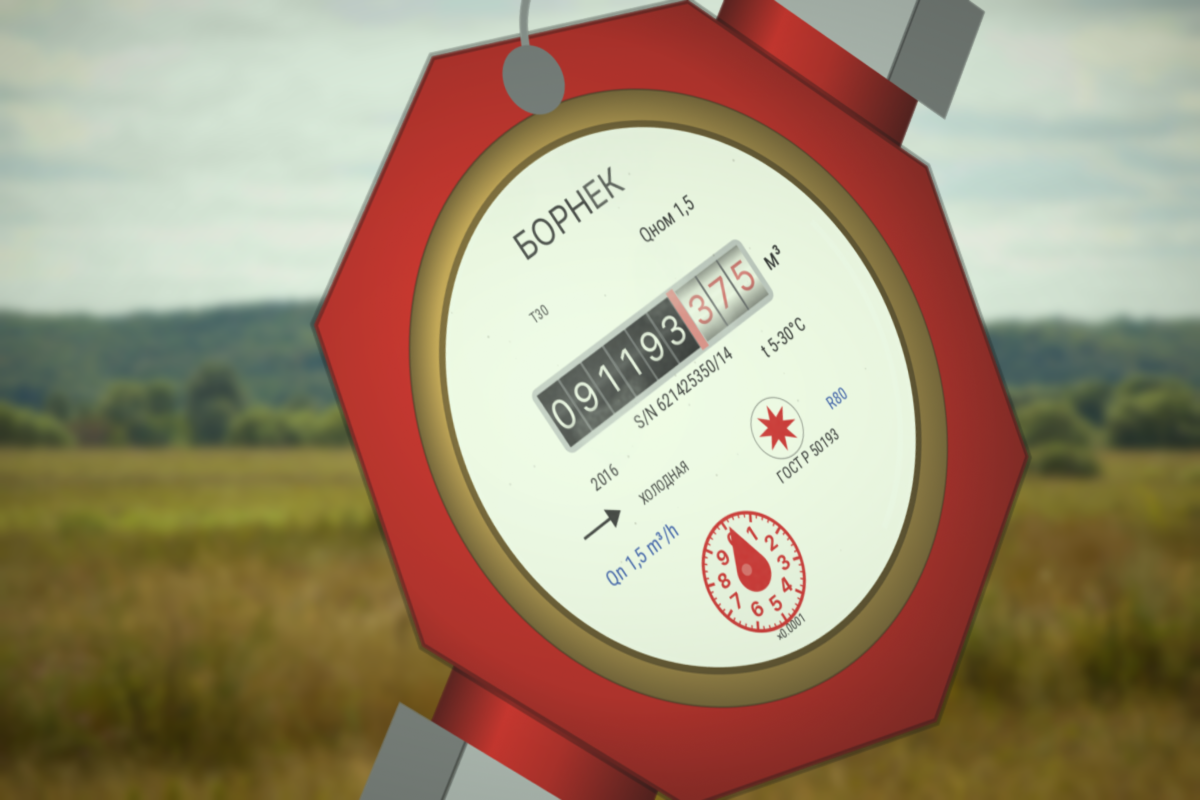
m³ 91193.3750
